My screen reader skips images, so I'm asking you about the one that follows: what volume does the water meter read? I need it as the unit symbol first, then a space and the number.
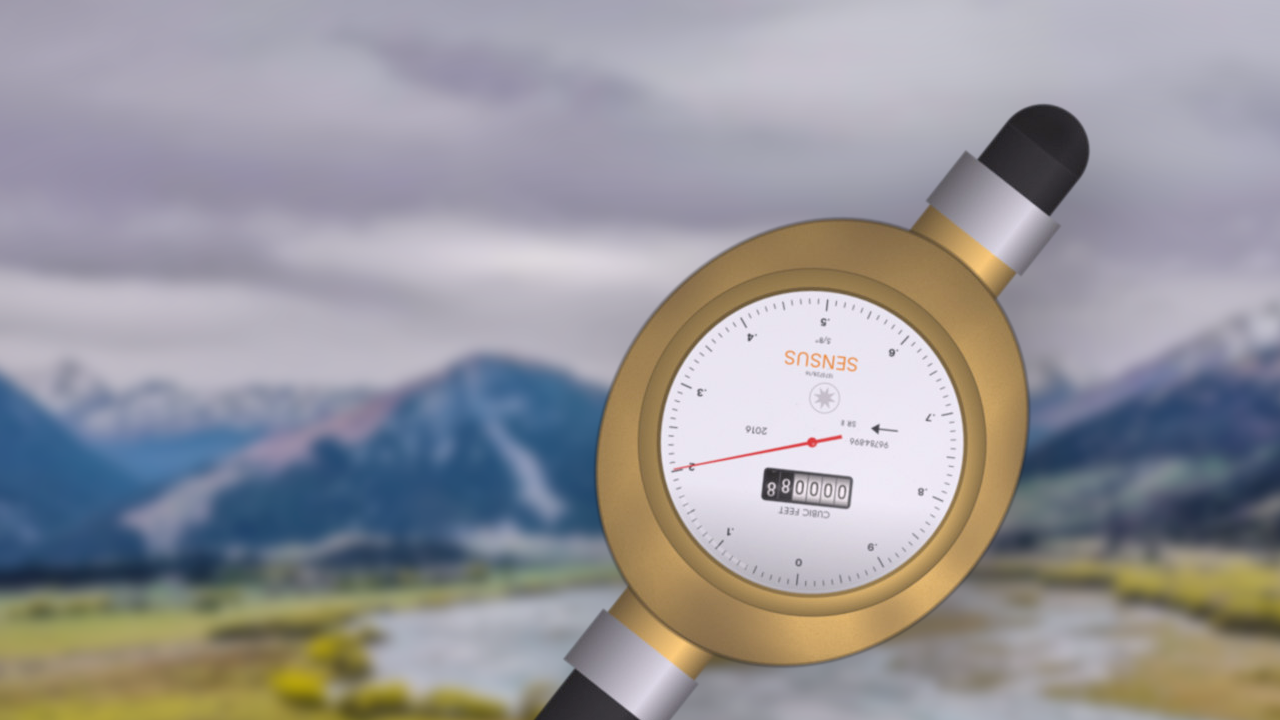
ft³ 88.20
